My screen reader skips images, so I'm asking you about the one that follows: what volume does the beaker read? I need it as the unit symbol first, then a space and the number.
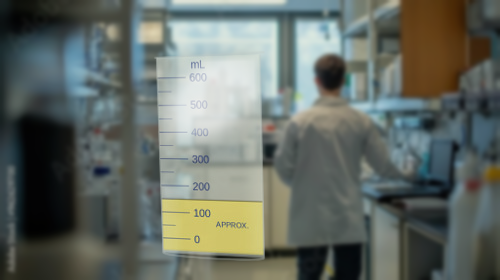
mL 150
